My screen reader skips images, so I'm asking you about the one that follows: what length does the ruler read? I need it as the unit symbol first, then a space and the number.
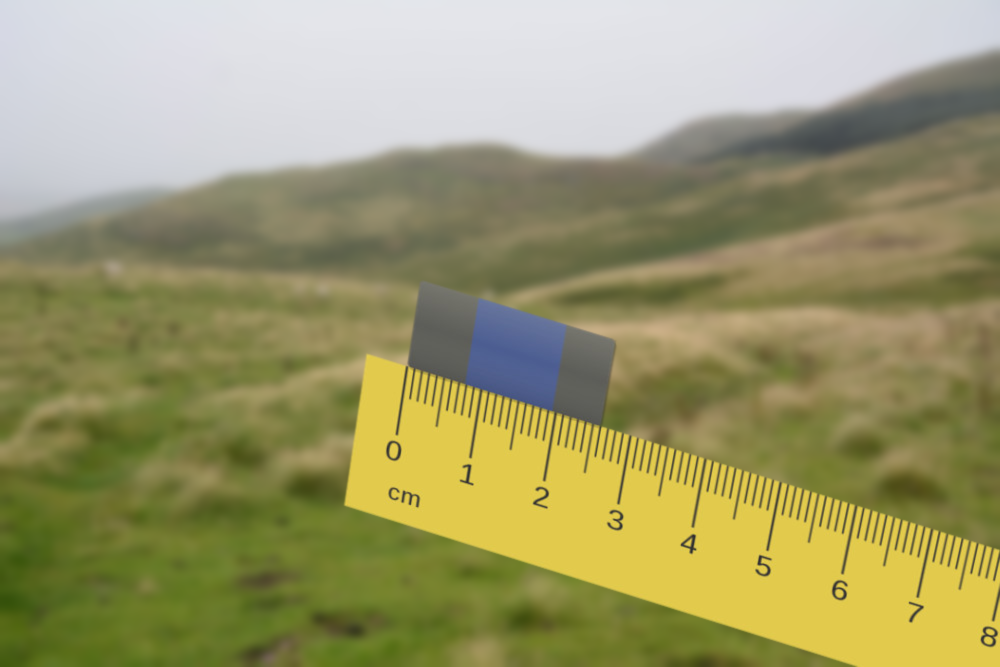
cm 2.6
